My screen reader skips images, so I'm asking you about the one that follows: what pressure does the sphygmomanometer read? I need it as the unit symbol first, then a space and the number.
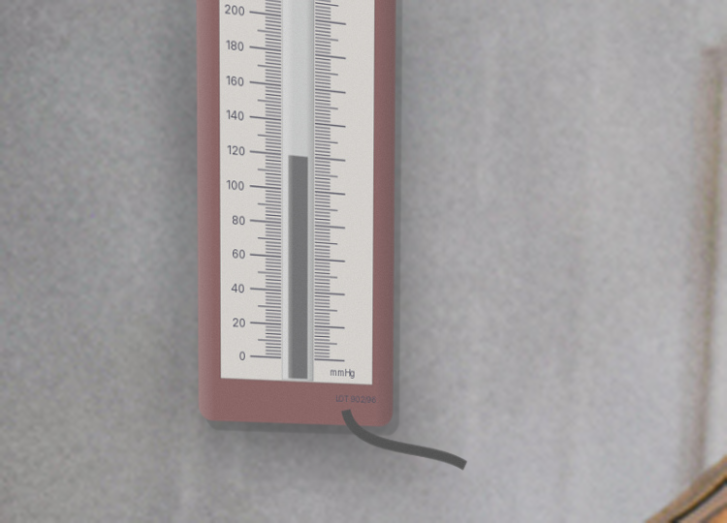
mmHg 120
